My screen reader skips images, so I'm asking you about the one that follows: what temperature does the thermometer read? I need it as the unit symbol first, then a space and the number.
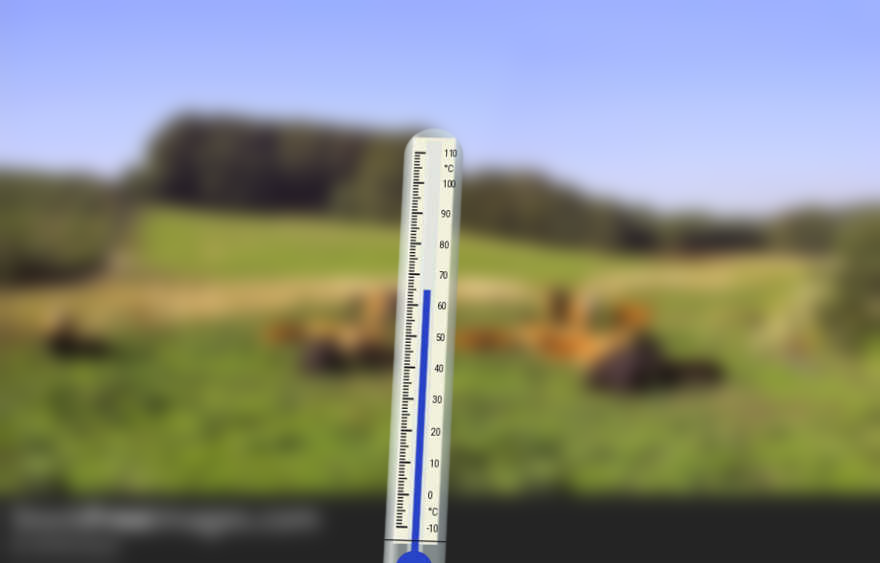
°C 65
